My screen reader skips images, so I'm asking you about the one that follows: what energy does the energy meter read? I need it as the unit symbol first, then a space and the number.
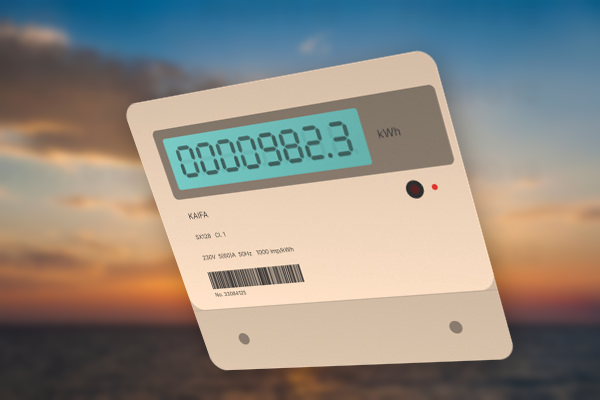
kWh 982.3
